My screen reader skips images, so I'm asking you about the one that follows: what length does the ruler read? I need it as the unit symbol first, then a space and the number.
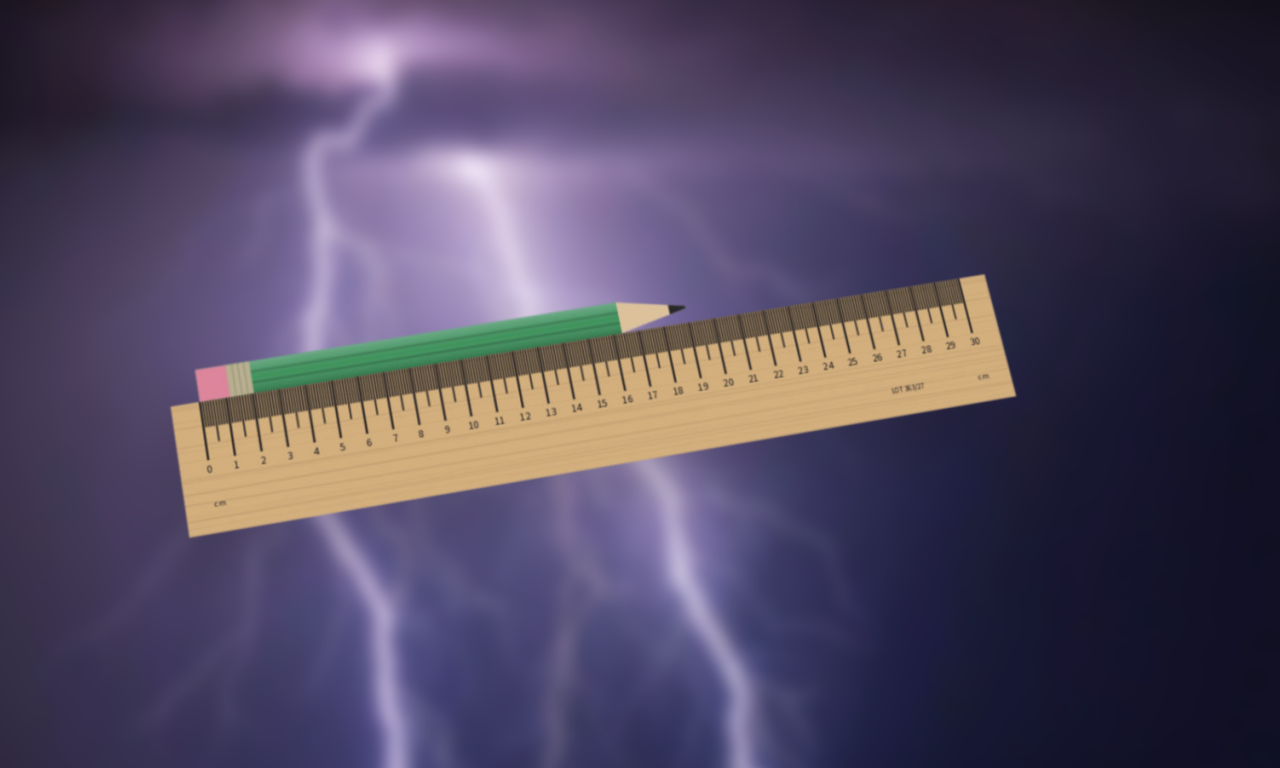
cm 19
